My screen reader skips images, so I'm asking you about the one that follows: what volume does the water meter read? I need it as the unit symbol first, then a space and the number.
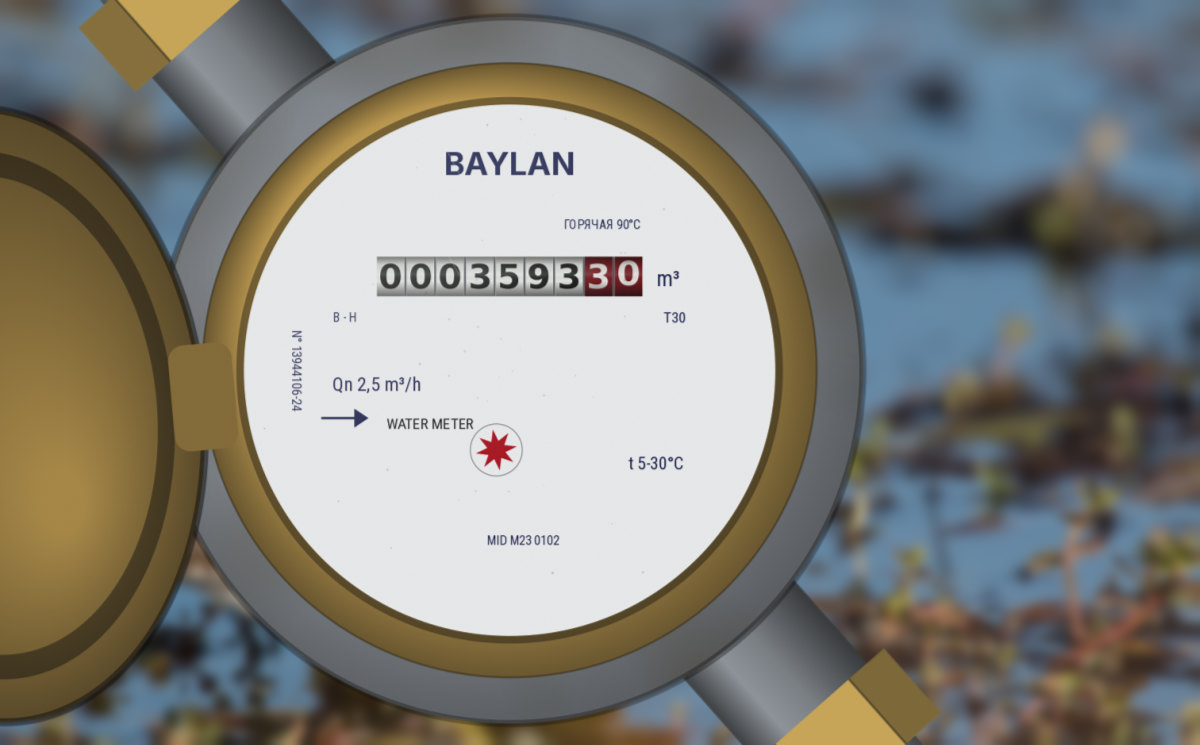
m³ 3593.30
